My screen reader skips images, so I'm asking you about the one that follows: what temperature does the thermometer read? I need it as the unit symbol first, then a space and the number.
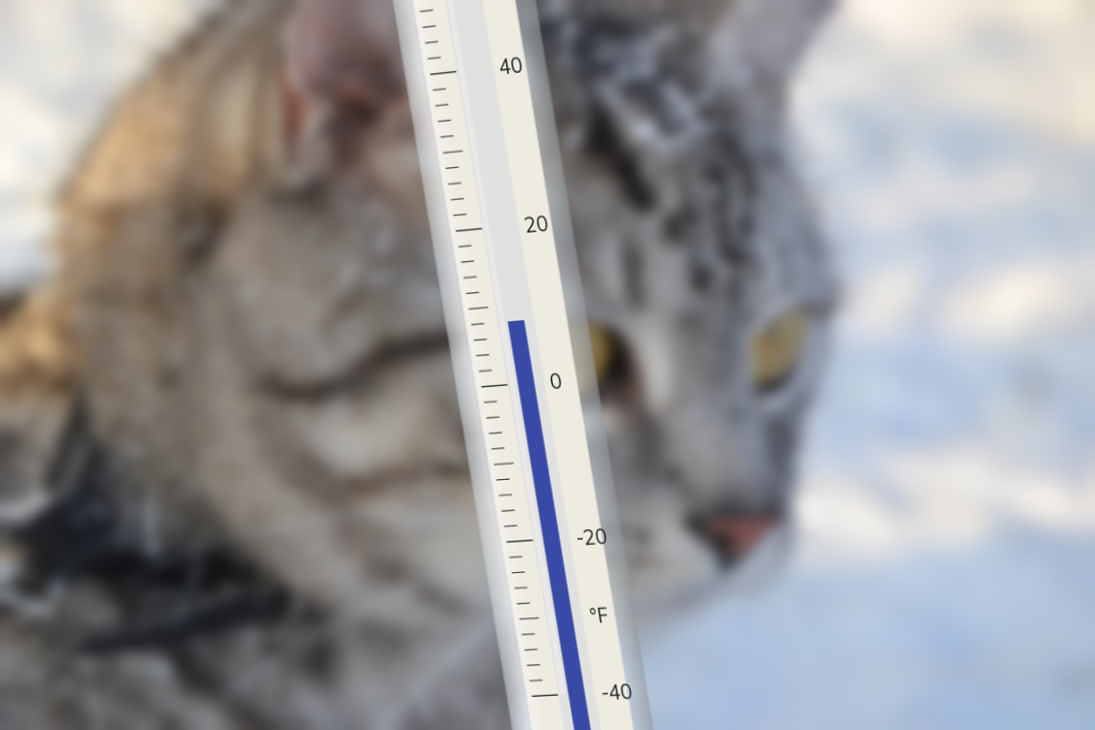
°F 8
